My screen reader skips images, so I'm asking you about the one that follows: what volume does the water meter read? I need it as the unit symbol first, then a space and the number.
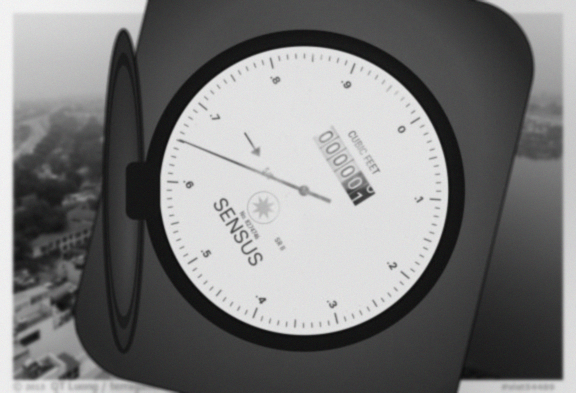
ft³ 0.65
